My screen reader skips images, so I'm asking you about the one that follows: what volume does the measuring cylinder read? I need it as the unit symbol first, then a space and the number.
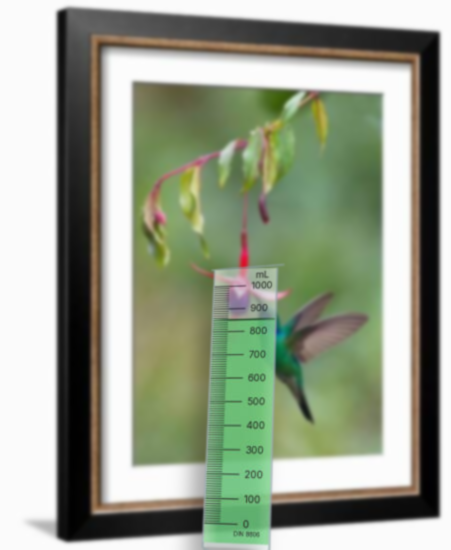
mL 850
